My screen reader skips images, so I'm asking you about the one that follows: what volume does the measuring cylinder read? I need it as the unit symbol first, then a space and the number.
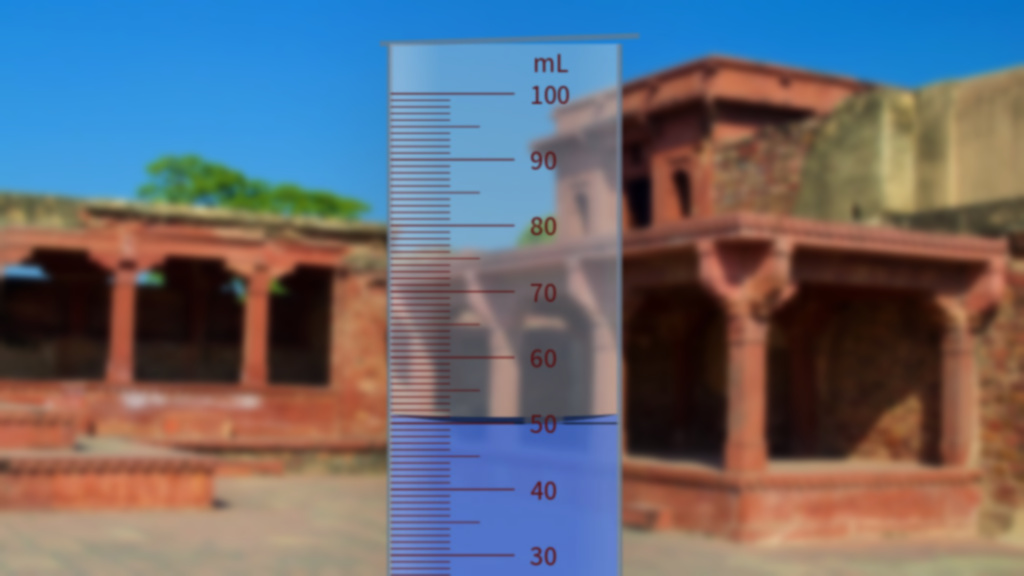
mL 50
